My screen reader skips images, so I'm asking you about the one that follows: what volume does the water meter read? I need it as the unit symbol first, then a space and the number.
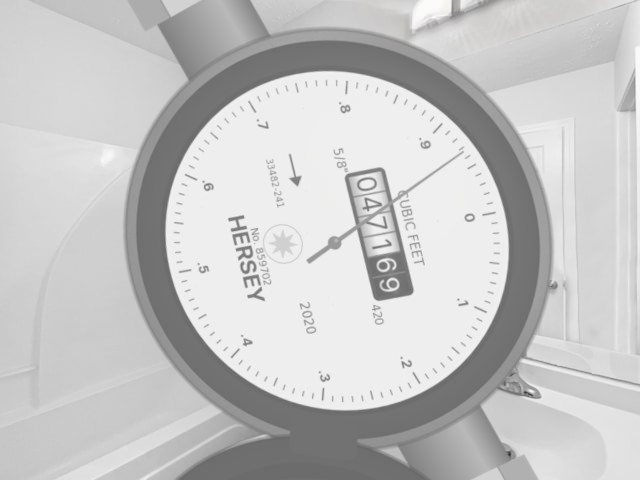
ft³ 47168.93
